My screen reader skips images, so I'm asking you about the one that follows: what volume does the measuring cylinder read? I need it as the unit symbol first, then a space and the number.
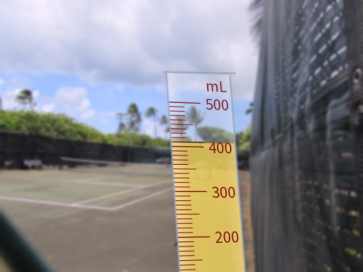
mL 410
